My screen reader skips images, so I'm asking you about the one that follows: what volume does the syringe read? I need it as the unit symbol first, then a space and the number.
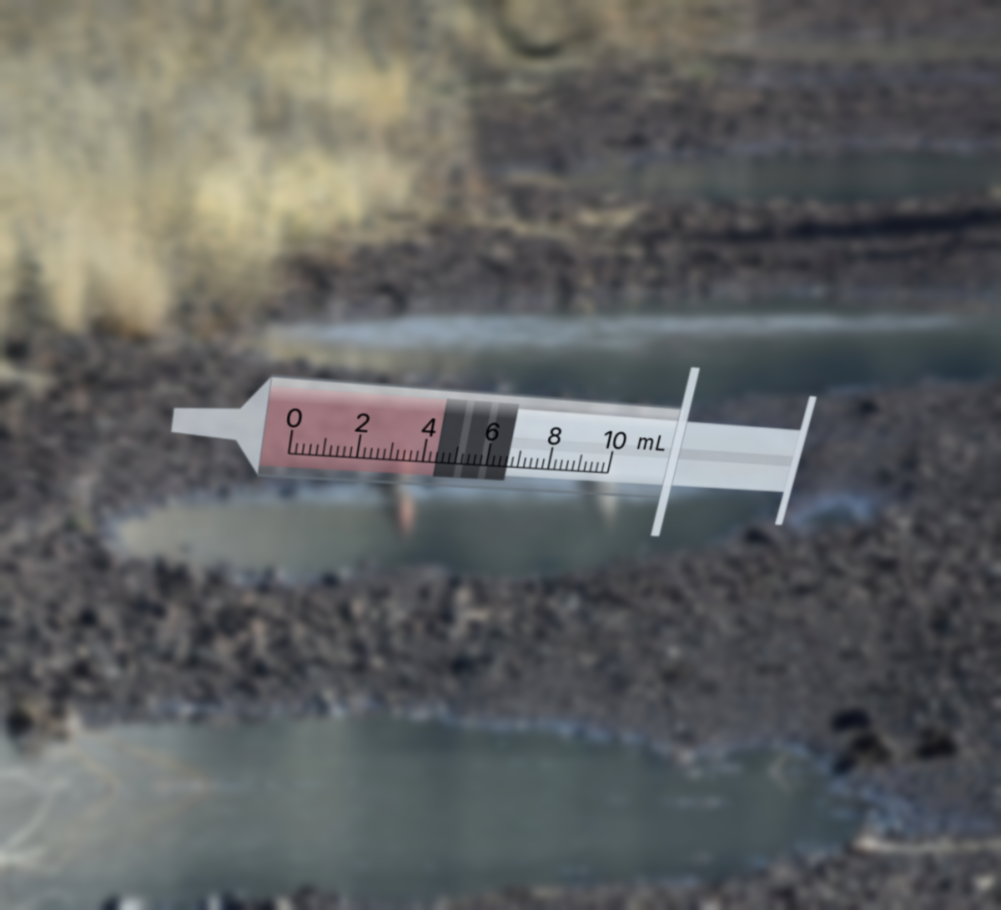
mL 4.4
